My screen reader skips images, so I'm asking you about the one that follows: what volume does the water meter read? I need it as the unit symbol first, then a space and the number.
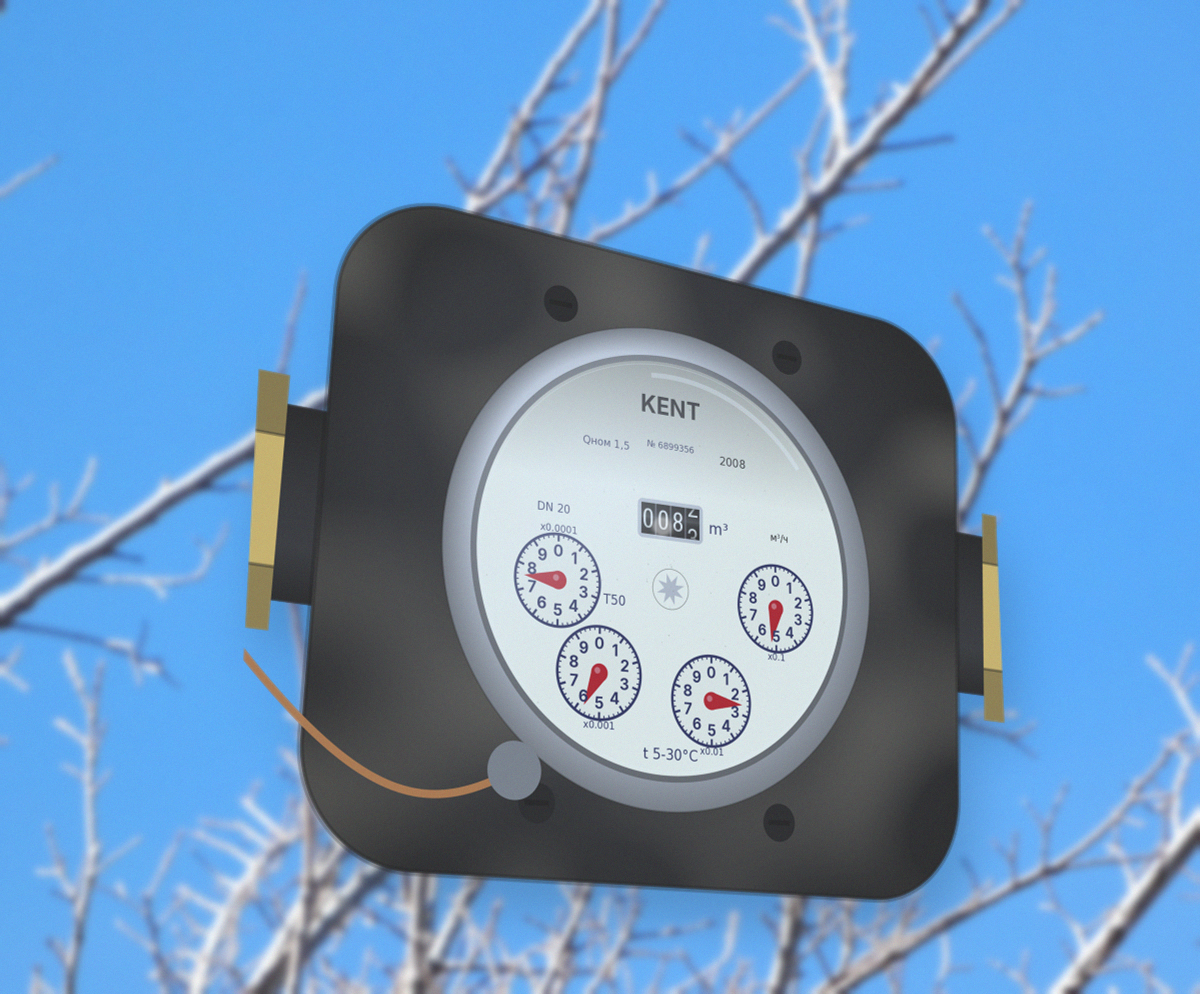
m³ 82.5257
